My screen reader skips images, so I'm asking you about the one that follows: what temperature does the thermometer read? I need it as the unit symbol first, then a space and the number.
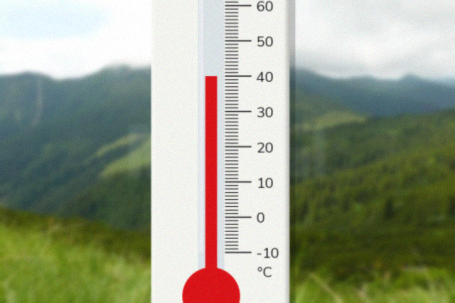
°C 40
